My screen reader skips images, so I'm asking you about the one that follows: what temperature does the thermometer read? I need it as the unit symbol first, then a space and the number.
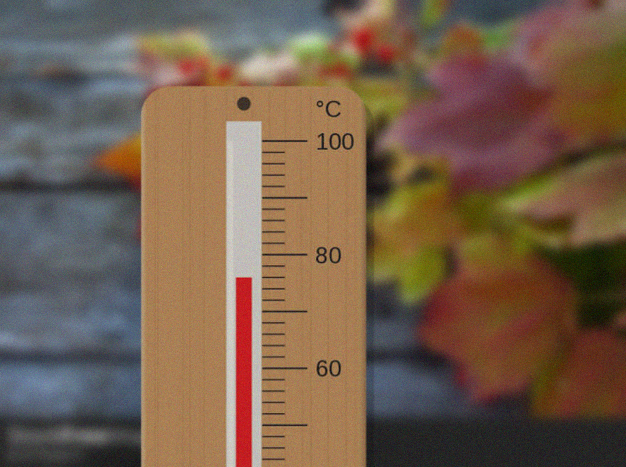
°C 76
